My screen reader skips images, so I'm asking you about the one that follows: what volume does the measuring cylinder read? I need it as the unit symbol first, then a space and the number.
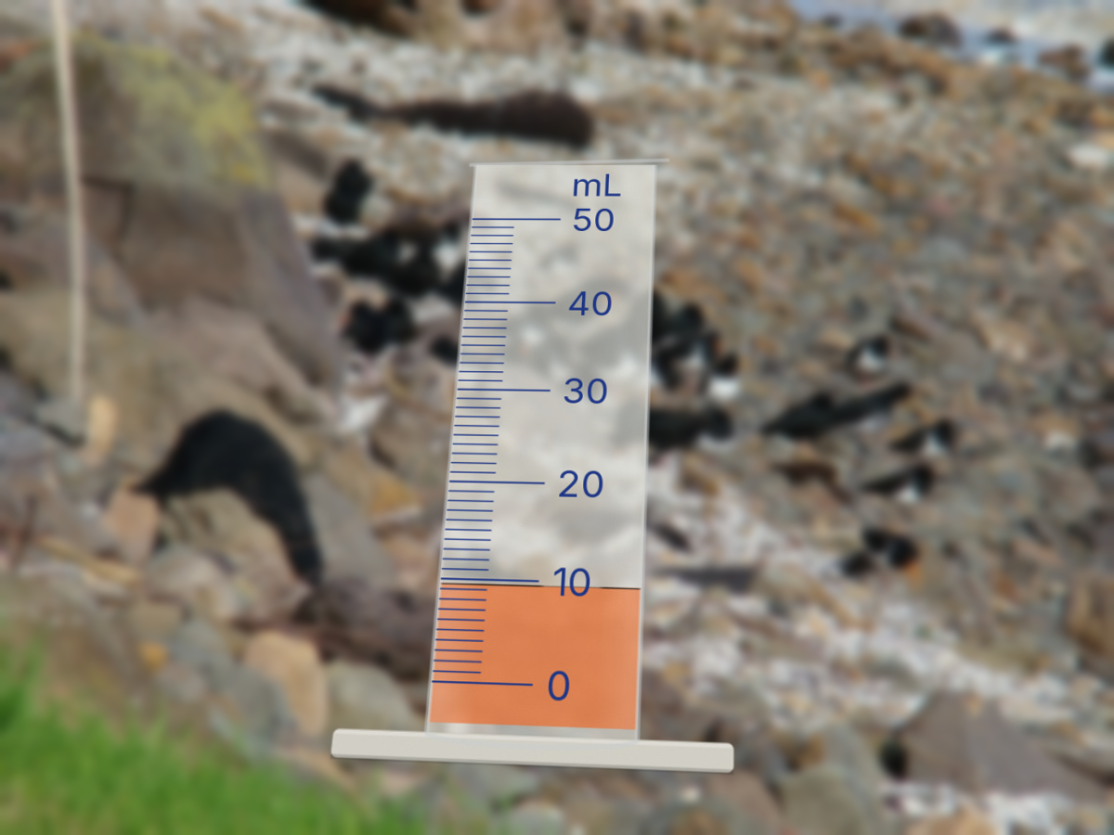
mL 9.5
